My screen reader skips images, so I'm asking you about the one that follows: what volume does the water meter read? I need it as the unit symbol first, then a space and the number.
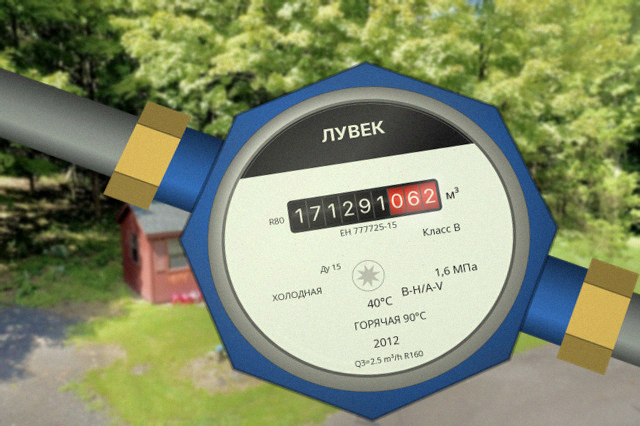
m³ 171291.062
